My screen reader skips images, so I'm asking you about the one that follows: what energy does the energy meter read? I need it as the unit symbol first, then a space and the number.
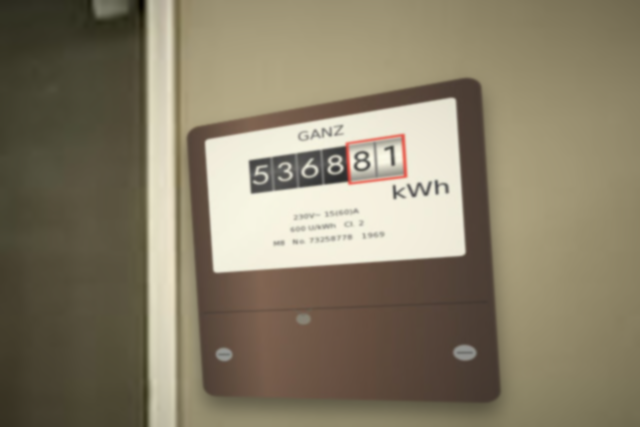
kWh 5368.81
